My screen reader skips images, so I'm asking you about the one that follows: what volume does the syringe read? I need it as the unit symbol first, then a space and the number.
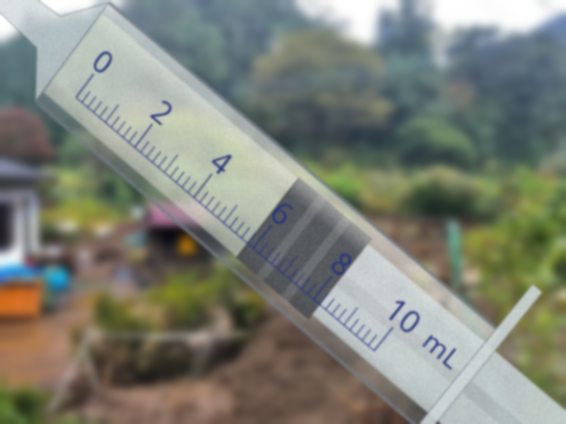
mL 5.8
